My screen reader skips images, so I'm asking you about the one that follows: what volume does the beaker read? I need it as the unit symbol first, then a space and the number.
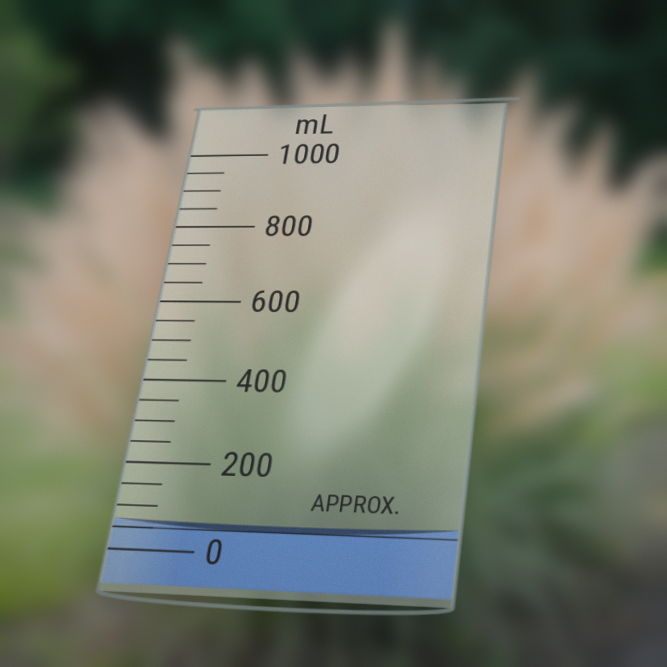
mL 50
